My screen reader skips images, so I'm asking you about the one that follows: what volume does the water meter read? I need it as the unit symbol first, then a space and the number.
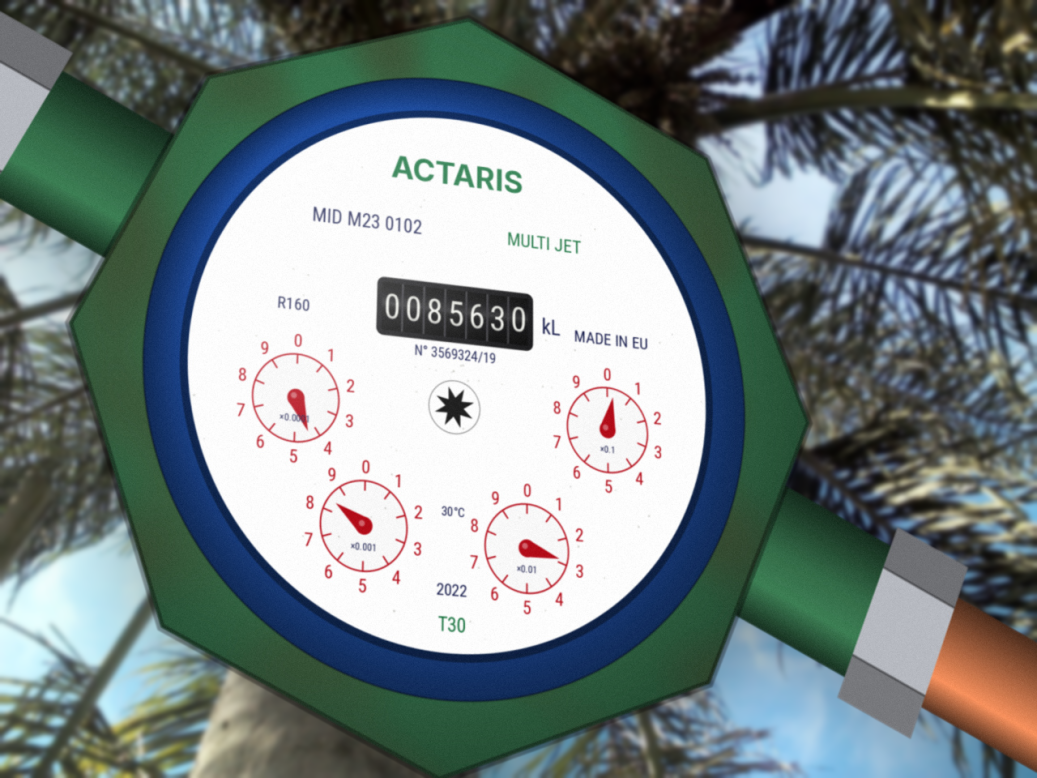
kL 85630.0284
